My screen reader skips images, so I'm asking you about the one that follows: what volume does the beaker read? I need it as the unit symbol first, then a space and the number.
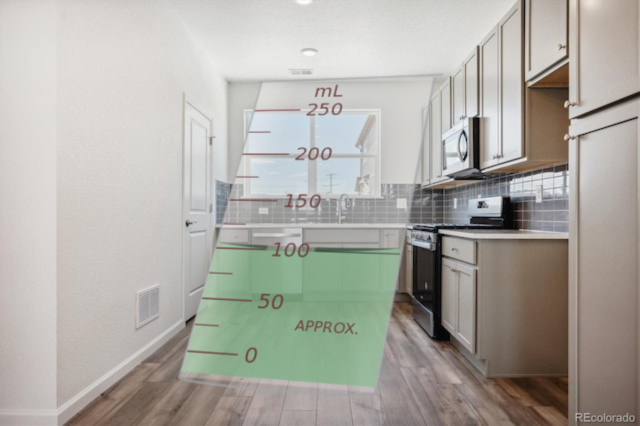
mL 100
